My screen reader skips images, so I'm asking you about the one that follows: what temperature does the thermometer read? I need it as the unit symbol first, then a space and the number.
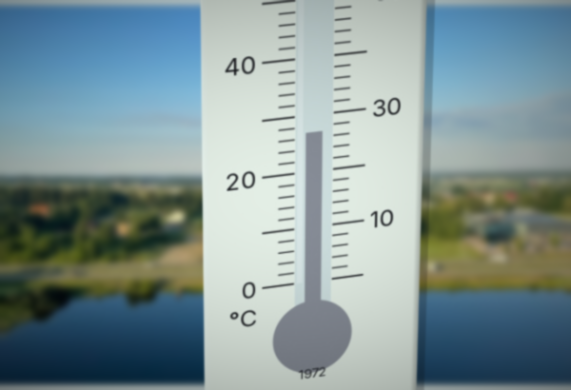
°C 27
